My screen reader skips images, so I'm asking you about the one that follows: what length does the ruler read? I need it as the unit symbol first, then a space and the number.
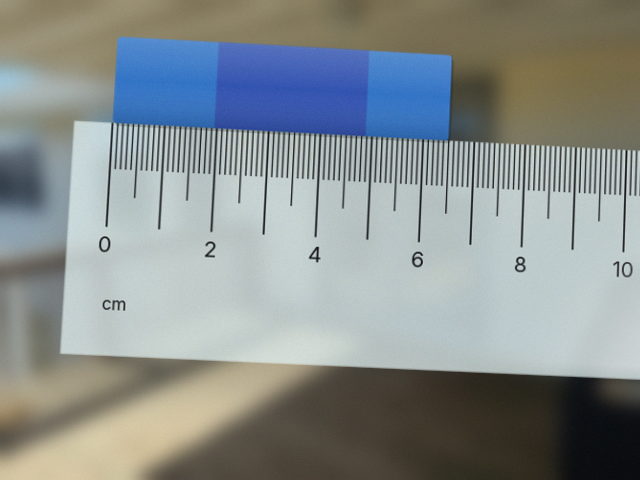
cm 6.5
